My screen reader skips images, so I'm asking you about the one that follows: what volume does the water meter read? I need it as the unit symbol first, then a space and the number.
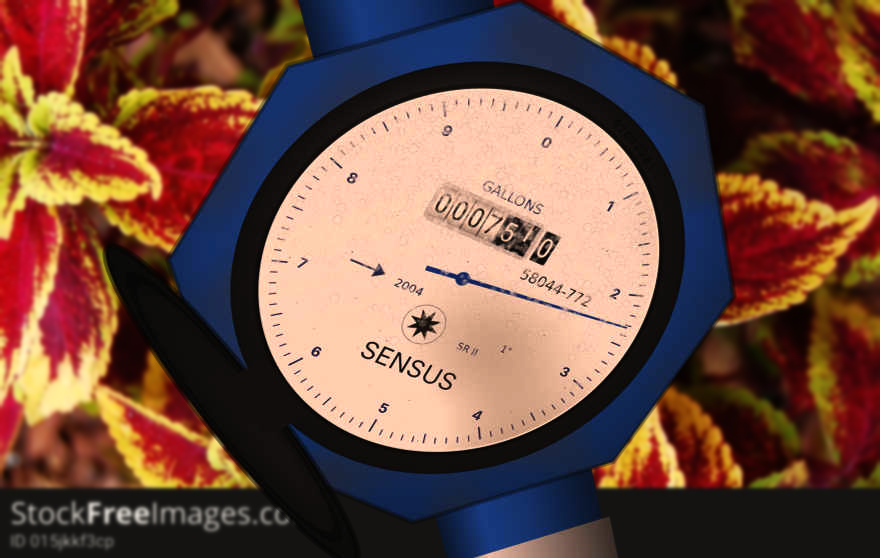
gal 7512.3
